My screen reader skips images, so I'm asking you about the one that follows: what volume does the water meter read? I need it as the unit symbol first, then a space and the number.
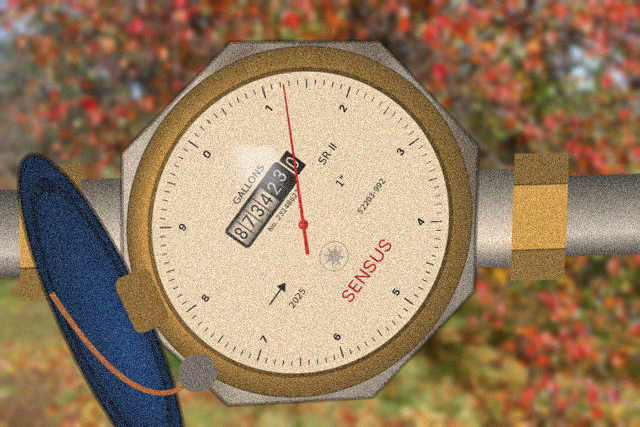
gal 8734231.2
